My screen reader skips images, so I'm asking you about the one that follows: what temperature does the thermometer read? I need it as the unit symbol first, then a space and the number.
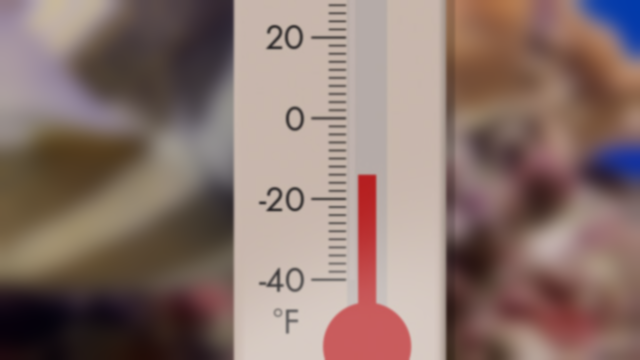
°F -14
